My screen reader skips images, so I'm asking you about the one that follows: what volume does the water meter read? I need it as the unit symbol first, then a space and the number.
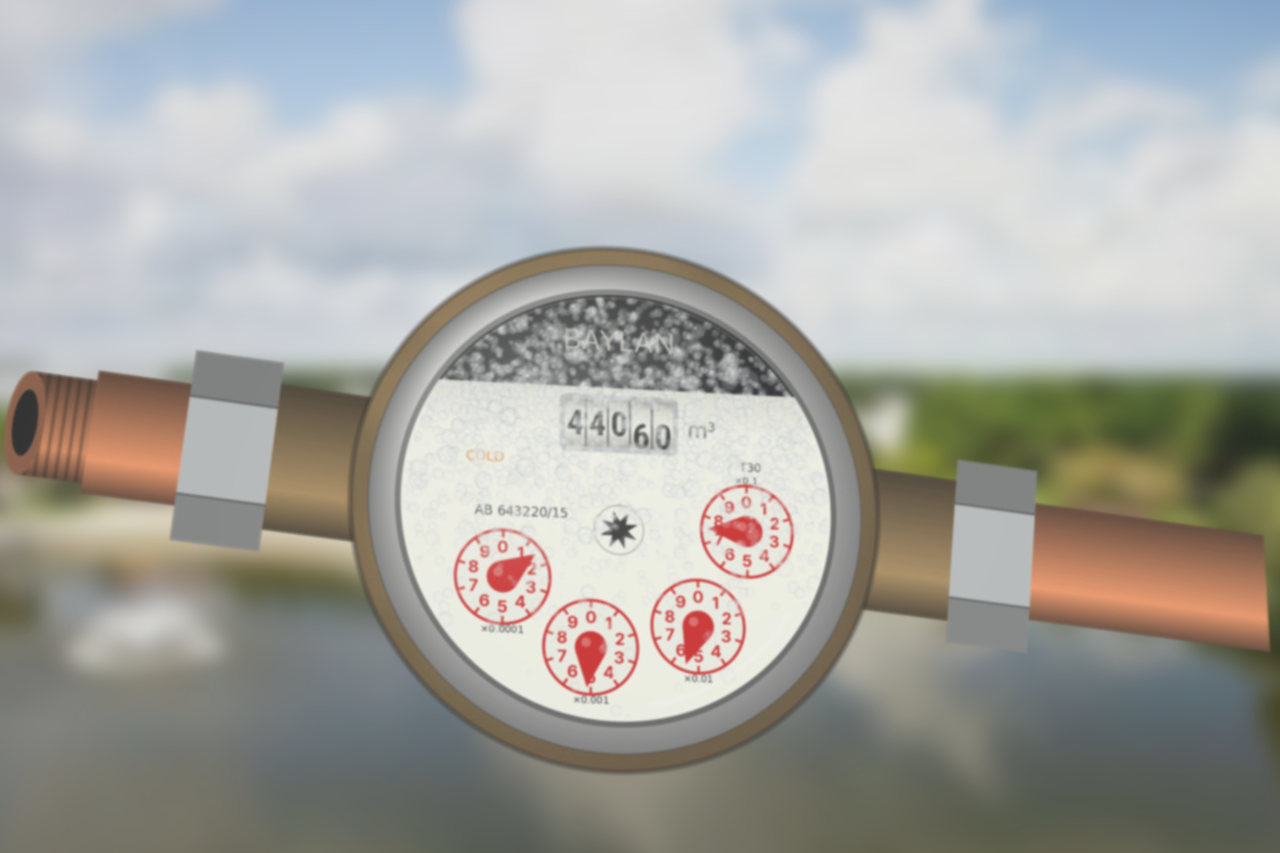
m³ 44059.7551
